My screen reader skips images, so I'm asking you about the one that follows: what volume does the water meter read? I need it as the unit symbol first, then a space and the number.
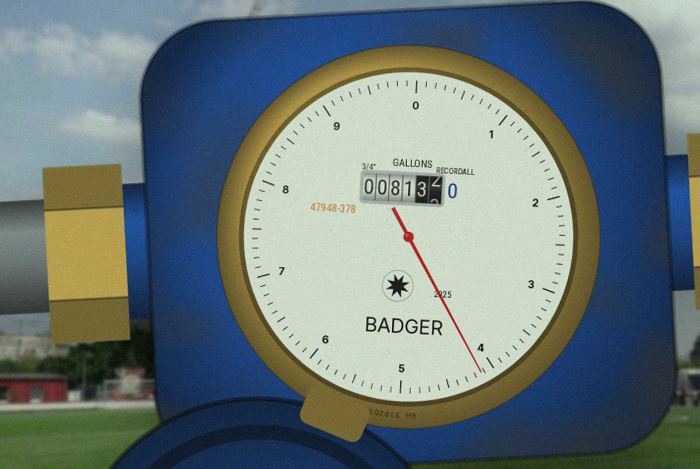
gal 81324.1
